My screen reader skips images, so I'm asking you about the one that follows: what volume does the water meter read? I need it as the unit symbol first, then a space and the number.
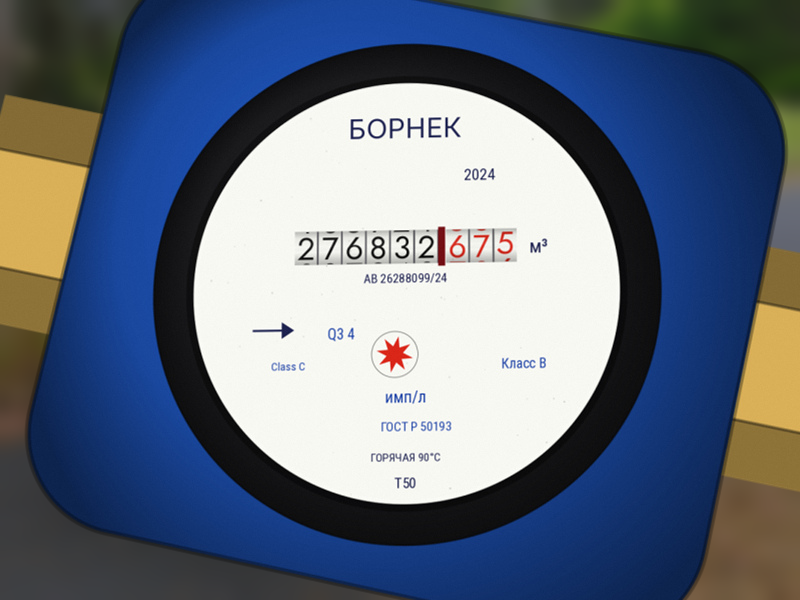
m³ 276832.675
